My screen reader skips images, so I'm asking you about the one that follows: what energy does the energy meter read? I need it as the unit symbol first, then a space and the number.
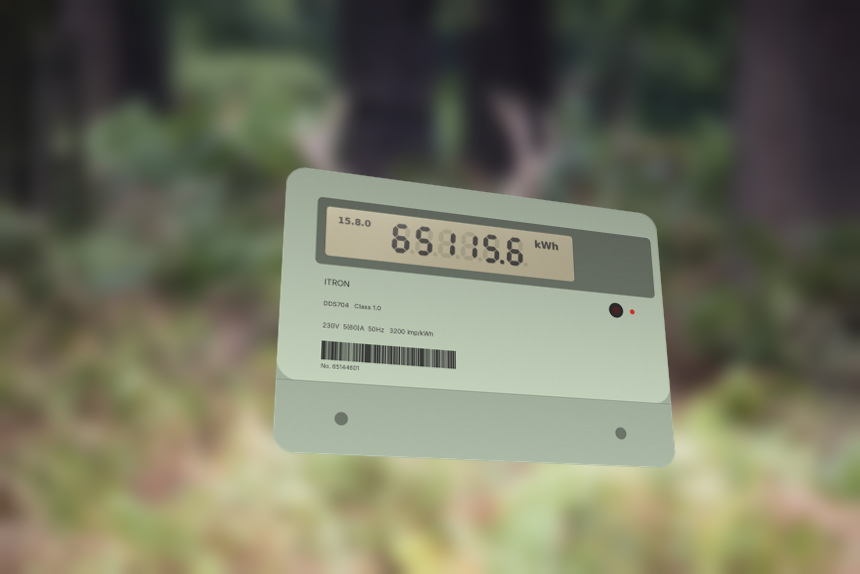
kWh 65115.6
